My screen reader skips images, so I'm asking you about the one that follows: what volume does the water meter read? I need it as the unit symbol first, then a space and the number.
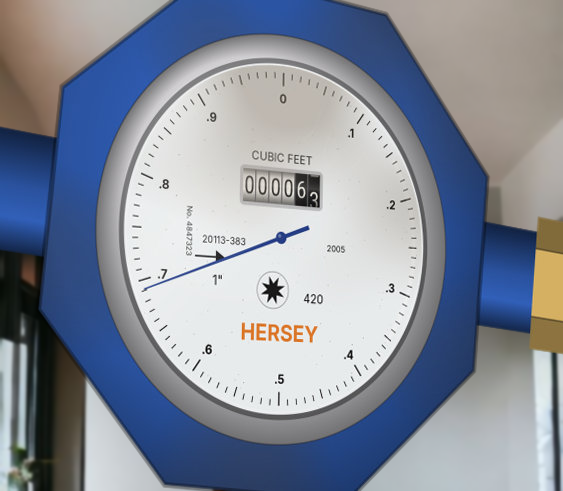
ft³ 62.69
